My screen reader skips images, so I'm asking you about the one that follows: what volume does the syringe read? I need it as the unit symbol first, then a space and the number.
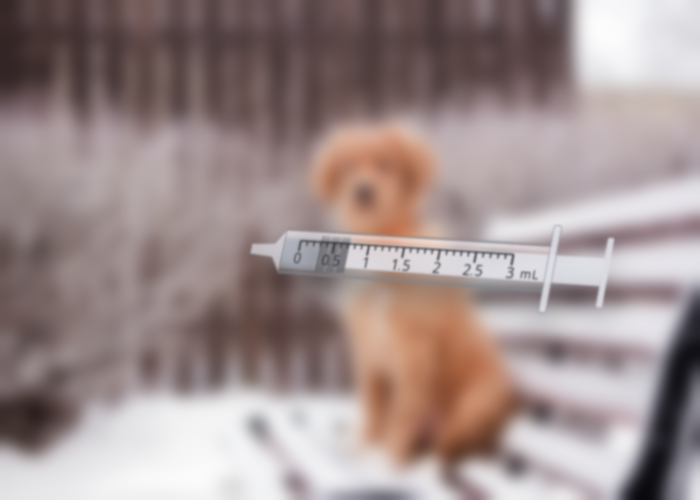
mL 0.3
